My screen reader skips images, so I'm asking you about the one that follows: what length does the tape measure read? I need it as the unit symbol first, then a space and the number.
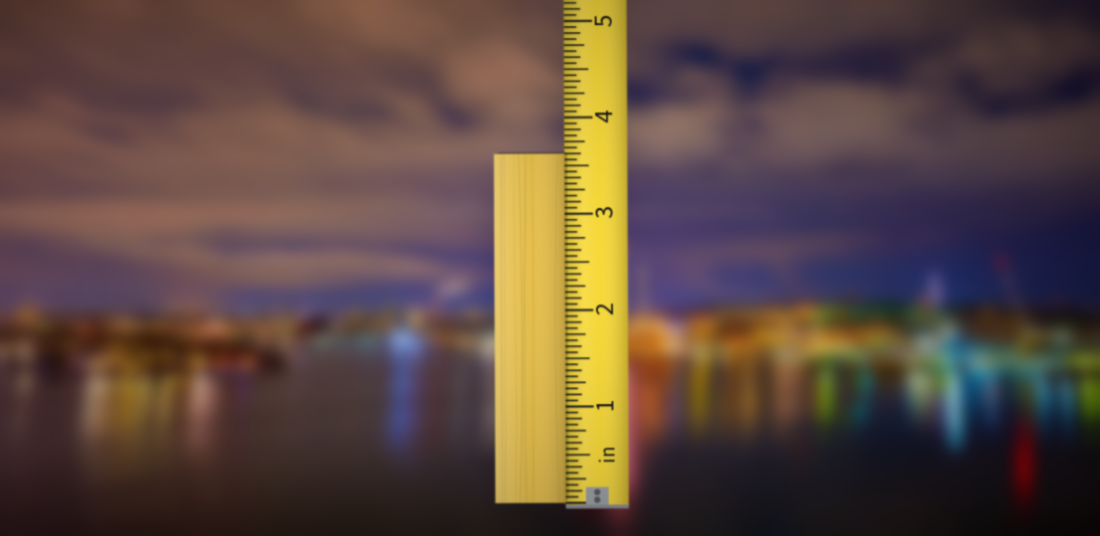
in 3.625
